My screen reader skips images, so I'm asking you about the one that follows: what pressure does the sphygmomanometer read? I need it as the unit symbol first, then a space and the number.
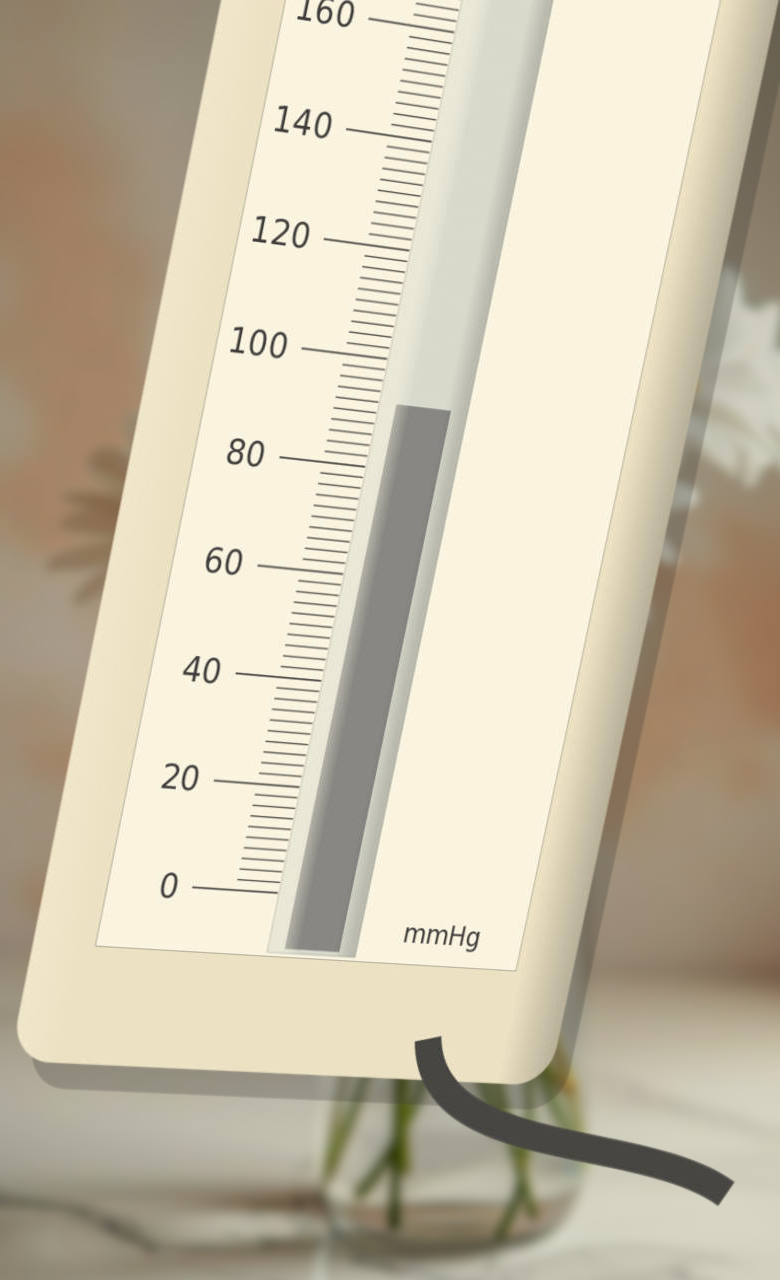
mmHg 92
